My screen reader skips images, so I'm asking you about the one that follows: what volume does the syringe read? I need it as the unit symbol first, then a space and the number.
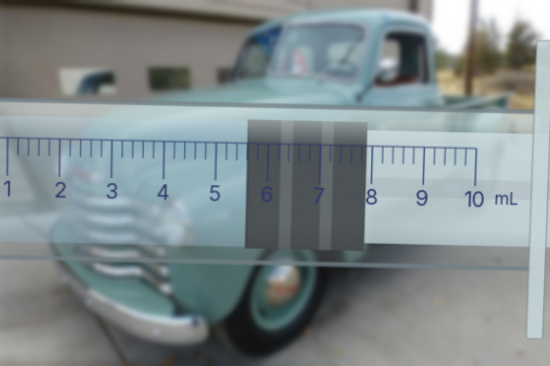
mL 5.6
